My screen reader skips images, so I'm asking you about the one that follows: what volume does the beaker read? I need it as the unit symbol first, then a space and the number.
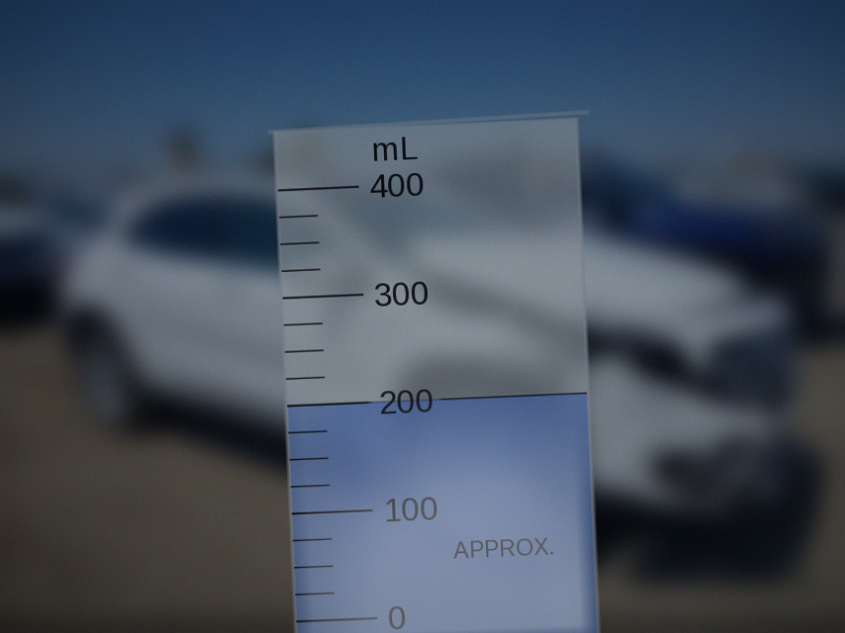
mL 200
